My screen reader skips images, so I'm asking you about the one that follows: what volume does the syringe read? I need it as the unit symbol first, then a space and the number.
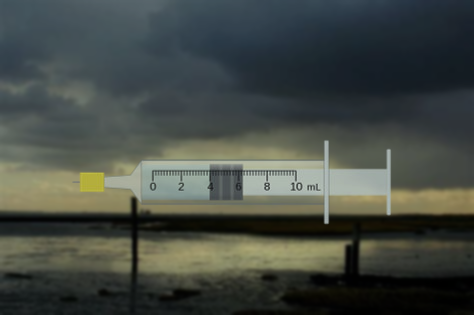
mL 4
